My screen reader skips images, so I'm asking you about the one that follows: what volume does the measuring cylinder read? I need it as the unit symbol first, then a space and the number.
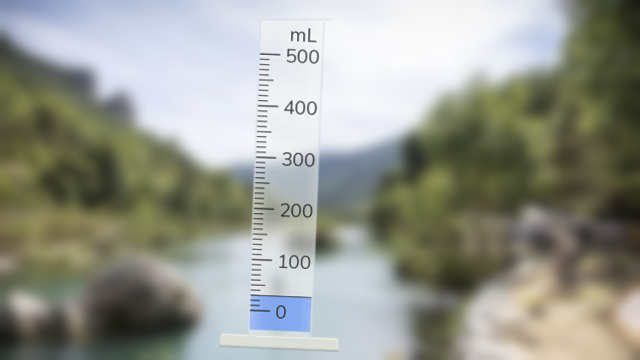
mL 30
